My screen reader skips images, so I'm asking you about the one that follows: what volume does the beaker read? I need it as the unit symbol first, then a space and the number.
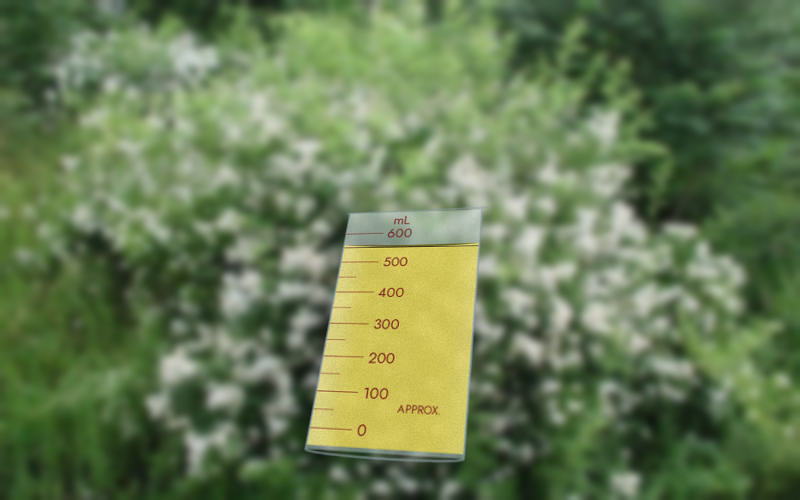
mL 550
